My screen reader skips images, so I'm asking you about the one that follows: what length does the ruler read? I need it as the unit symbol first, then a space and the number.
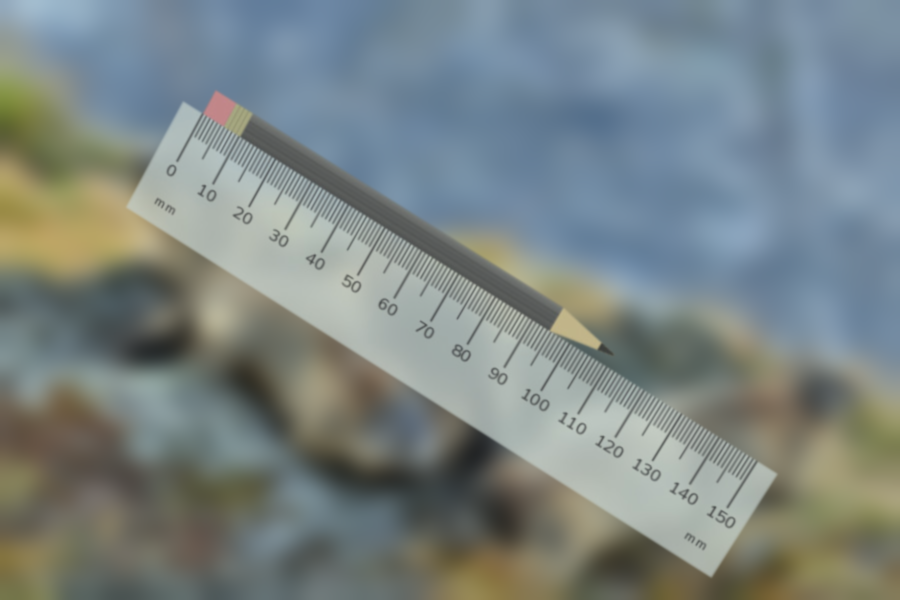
mm 110
